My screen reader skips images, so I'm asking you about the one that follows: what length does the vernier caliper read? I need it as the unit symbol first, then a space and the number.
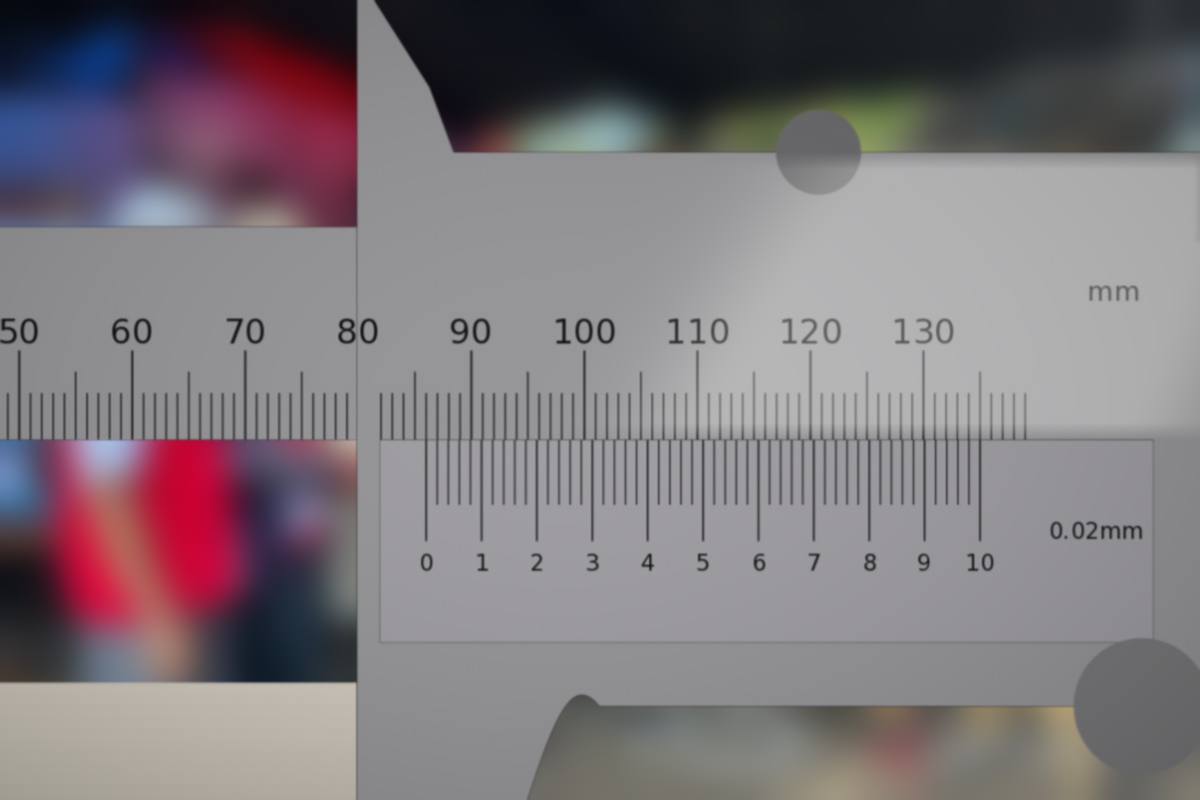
mm 86.0
